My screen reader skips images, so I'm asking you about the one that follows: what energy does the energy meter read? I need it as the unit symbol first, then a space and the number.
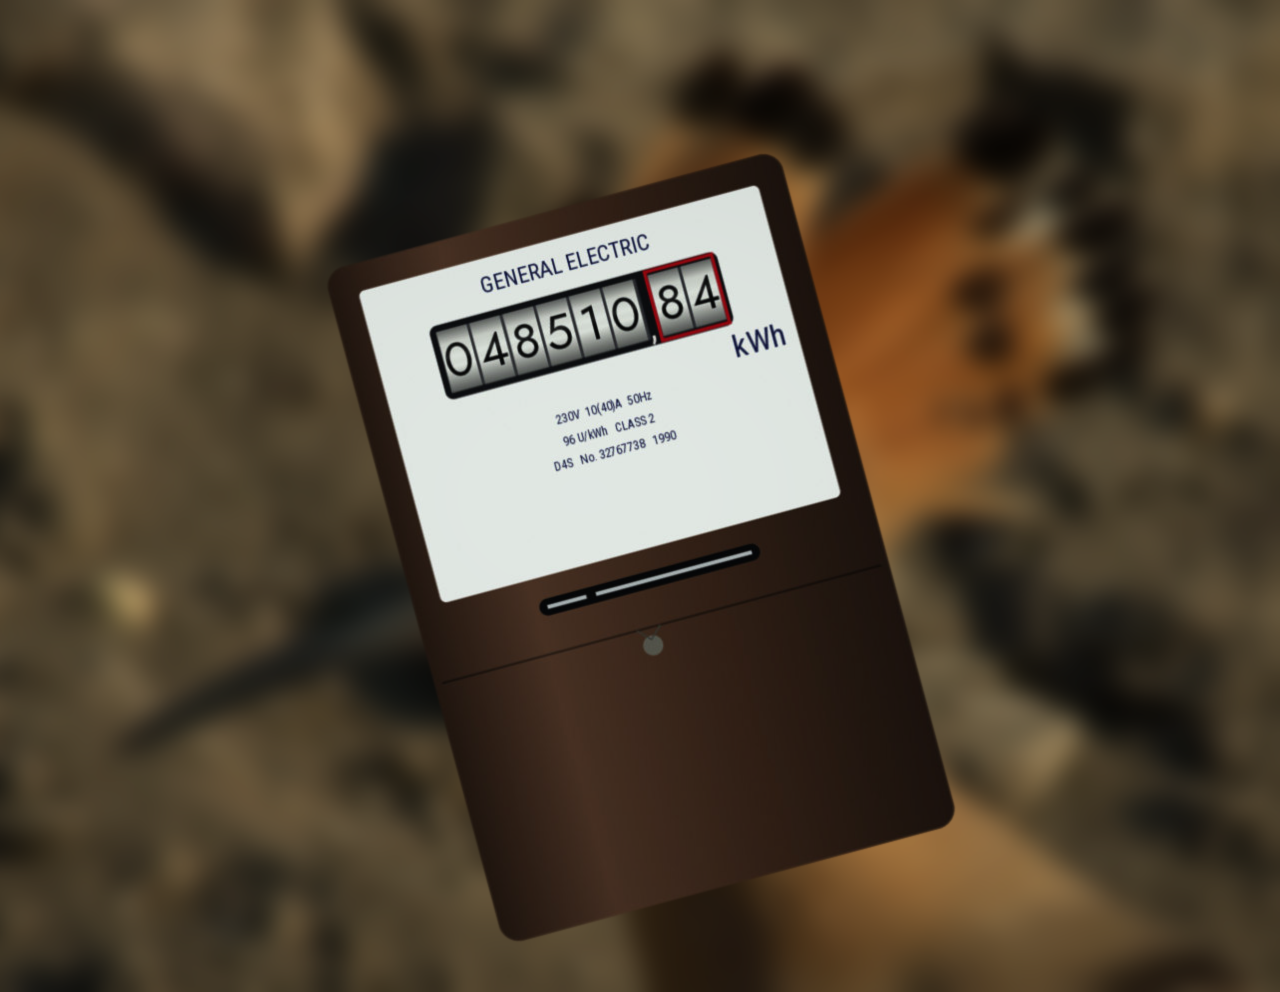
kWh 48510.84
